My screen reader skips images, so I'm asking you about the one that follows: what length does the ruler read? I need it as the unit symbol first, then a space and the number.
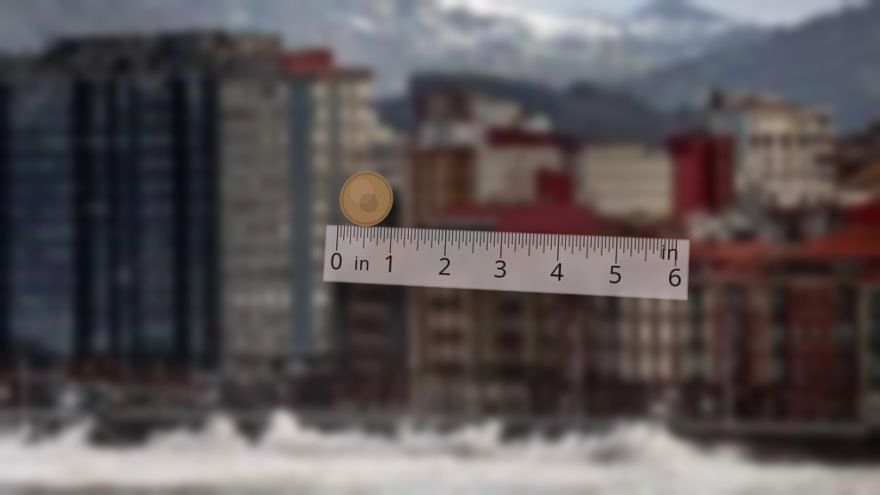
in 1
